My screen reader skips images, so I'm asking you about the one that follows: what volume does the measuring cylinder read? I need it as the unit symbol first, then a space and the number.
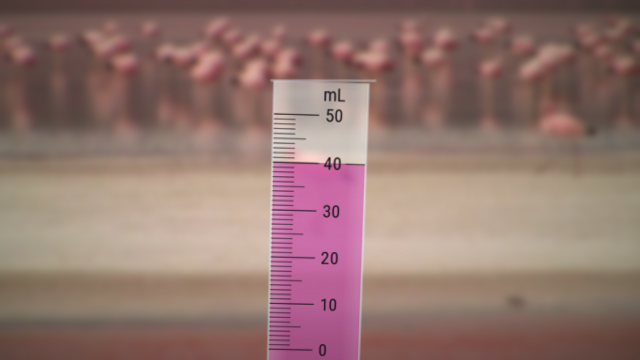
mL 40
